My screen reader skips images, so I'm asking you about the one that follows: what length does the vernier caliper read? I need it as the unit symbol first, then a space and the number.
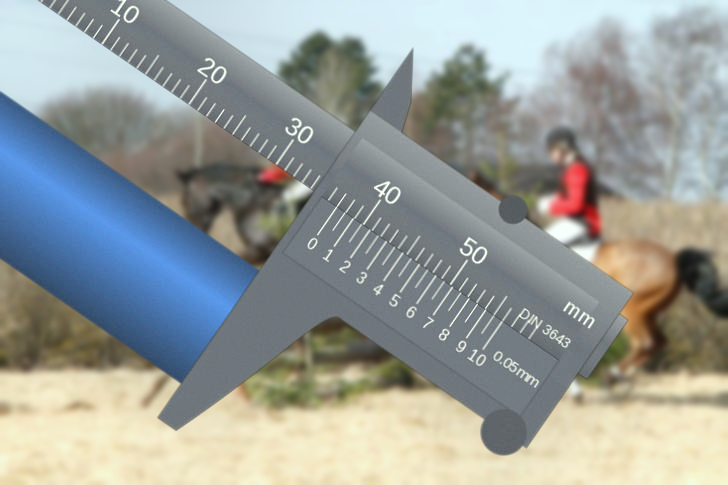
mm 37.0
